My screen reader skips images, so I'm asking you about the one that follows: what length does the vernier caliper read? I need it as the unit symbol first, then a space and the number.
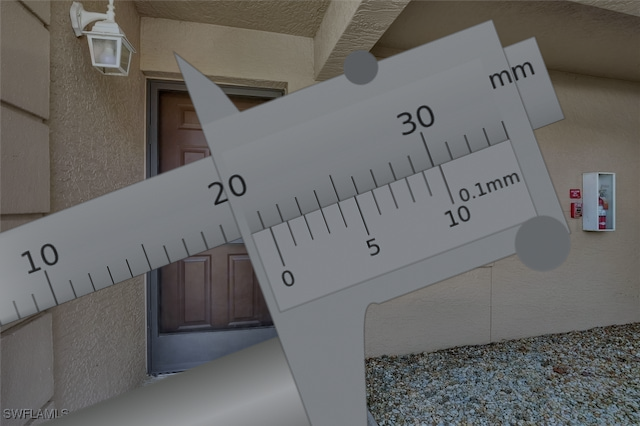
mm 21.3
